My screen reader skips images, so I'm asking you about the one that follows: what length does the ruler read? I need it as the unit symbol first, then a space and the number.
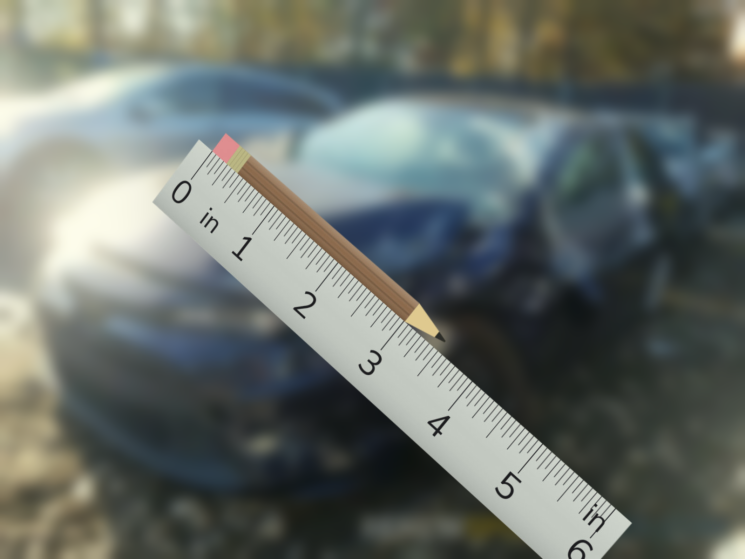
in 3.5
